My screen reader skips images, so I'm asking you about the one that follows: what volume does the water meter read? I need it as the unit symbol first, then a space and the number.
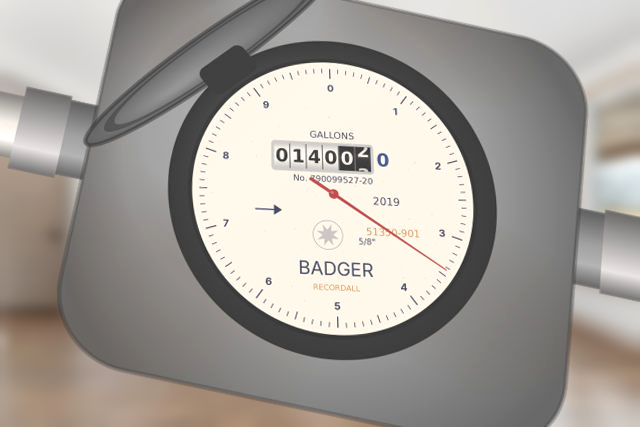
gal 140023.4
